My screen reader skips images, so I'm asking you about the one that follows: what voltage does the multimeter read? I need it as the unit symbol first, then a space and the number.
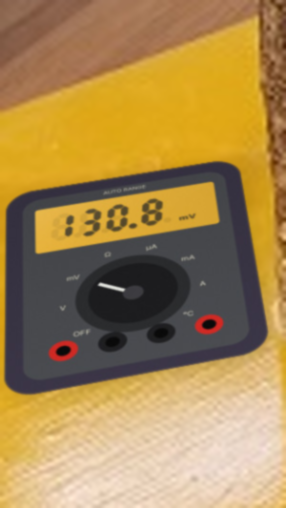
mV 130.8
